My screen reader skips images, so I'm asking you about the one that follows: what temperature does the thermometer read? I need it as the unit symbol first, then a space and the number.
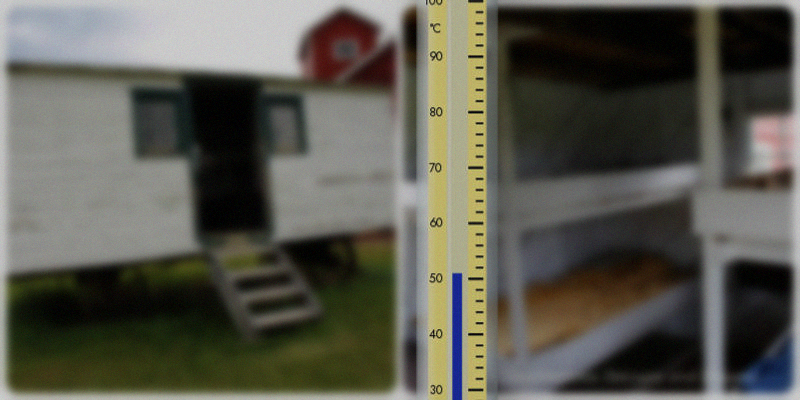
°C 51
